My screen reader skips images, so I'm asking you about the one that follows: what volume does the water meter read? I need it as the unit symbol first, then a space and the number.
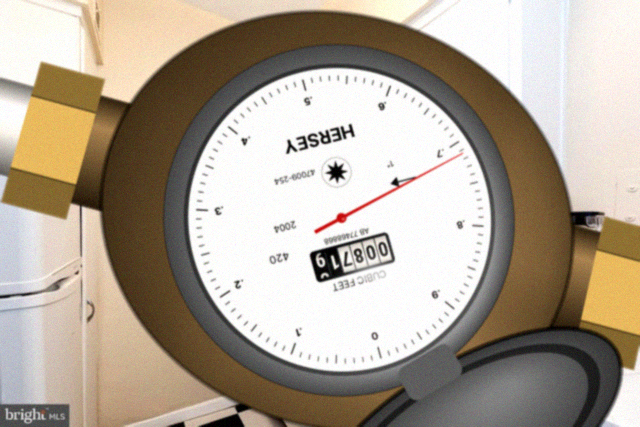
ft³ 8718.71
